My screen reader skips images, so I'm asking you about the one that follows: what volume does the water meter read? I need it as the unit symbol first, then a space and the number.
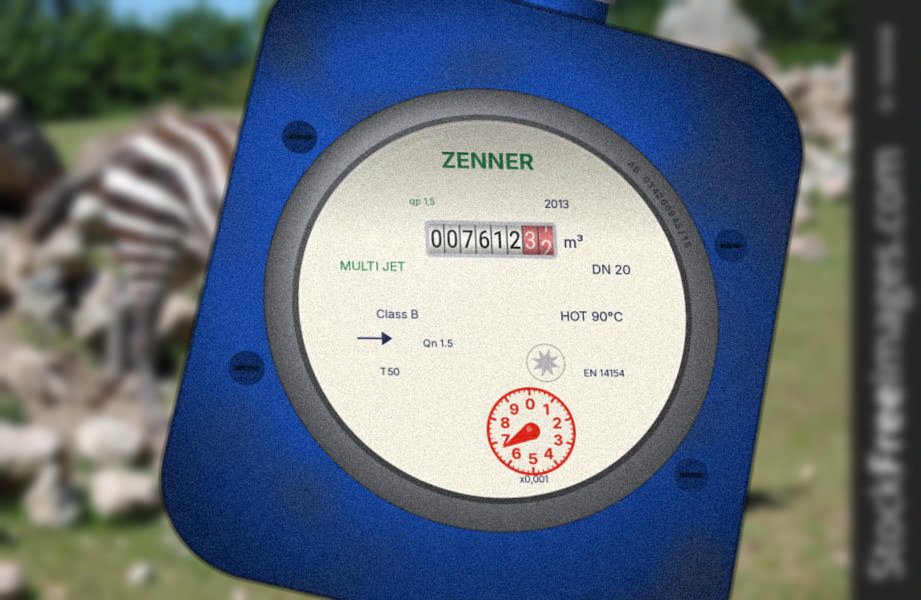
m³ 7612.316
